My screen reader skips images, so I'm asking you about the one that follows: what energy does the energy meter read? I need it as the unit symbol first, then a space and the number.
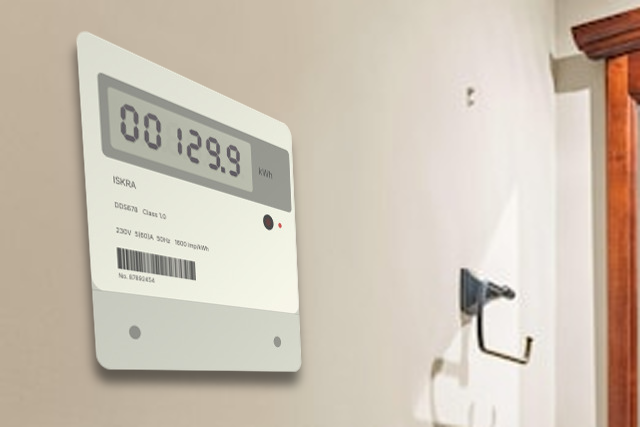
kWh 129.9
